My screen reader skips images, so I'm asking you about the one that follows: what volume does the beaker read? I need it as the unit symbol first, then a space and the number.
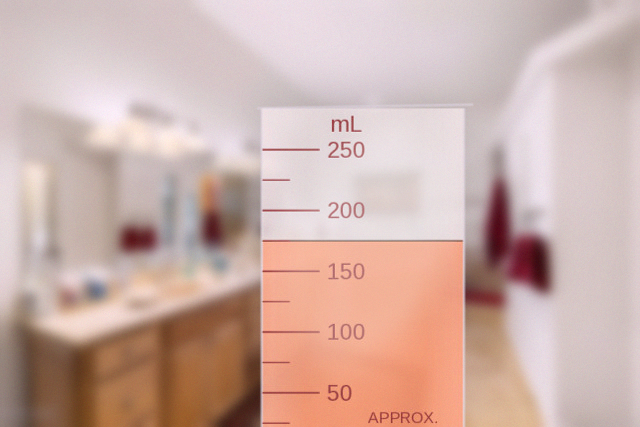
mL 175
